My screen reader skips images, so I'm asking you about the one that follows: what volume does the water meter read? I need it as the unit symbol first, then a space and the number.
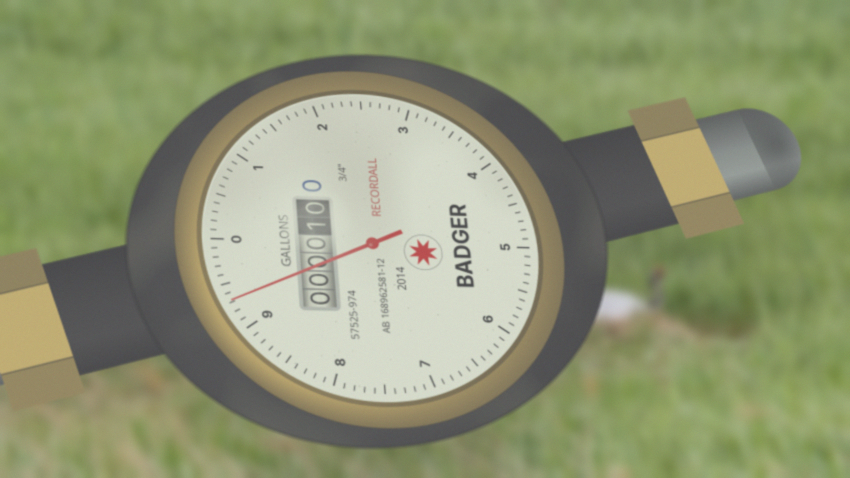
gal 99.3
